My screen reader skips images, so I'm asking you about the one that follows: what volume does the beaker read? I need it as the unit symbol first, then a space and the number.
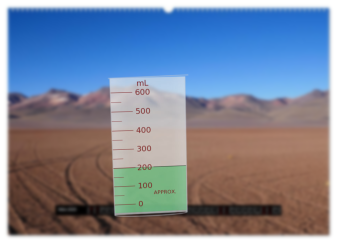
mL 200
